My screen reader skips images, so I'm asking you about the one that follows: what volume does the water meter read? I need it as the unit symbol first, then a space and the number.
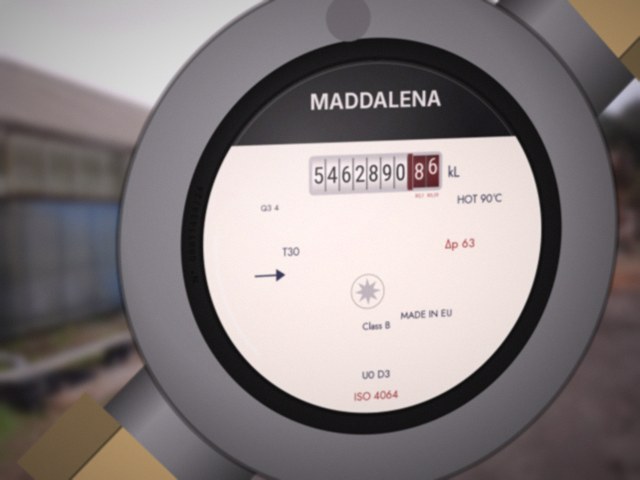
kL 5462890.86
